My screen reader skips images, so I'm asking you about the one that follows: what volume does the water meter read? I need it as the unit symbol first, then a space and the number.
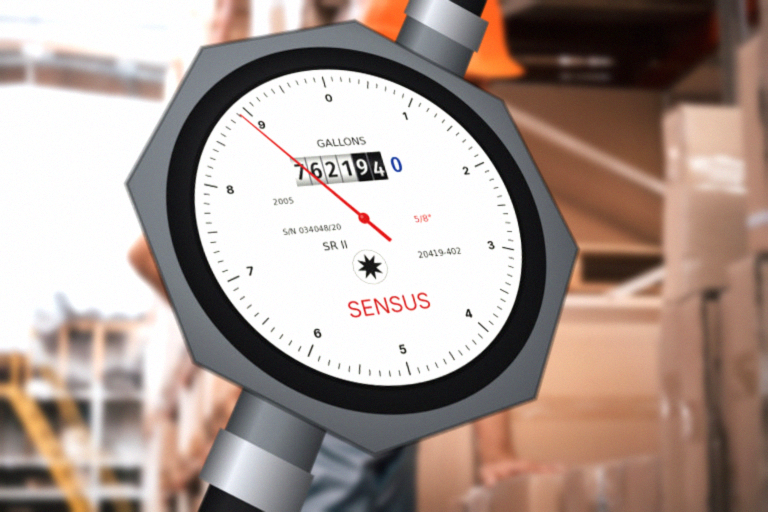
gal 7621938.9
